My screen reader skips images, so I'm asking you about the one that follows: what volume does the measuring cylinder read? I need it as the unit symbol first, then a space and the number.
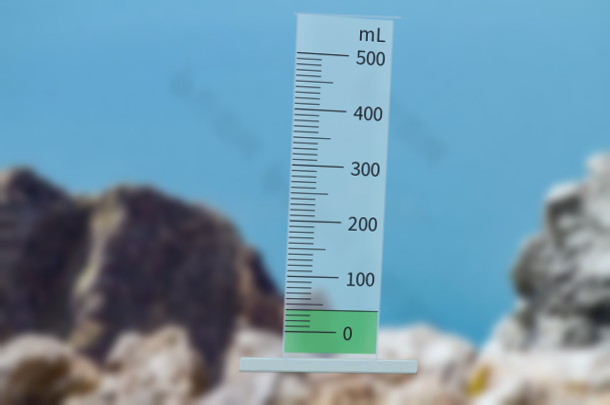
mL 40
